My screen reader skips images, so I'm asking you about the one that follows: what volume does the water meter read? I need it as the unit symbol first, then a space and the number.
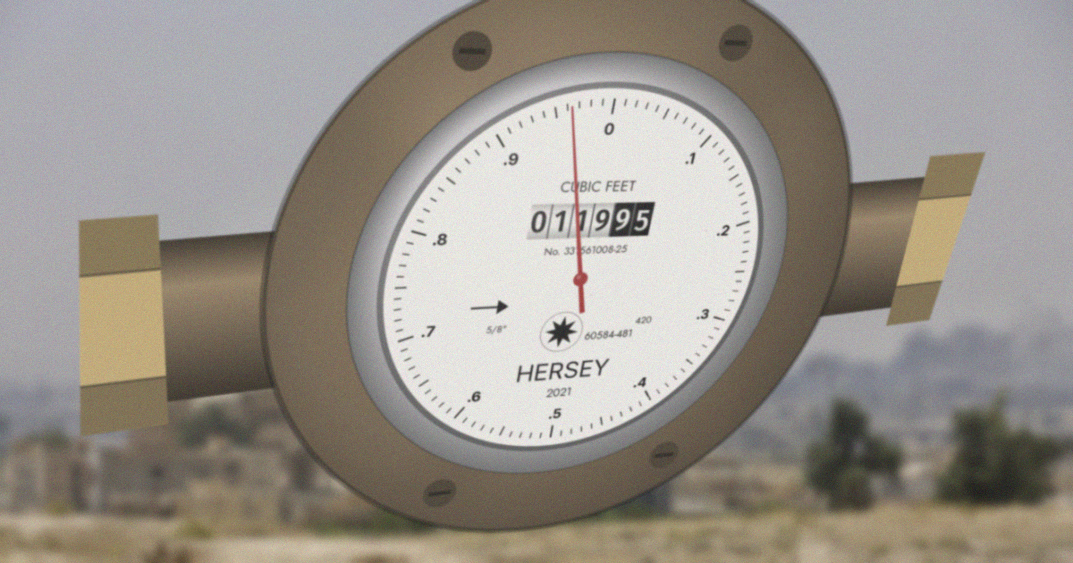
ft³ 11994.96
